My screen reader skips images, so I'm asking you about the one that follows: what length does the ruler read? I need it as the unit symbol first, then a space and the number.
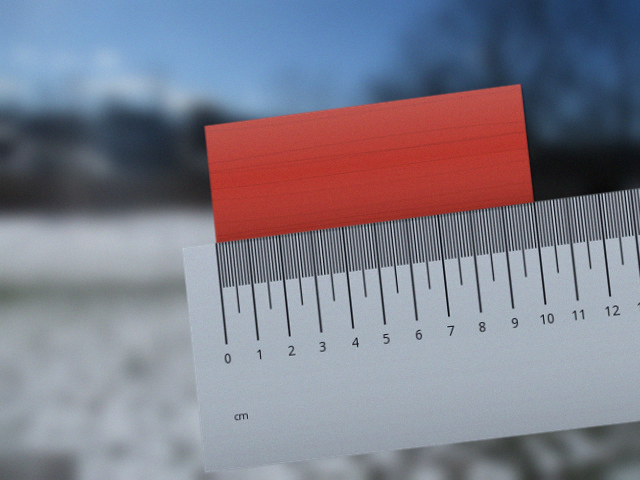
cm 10
